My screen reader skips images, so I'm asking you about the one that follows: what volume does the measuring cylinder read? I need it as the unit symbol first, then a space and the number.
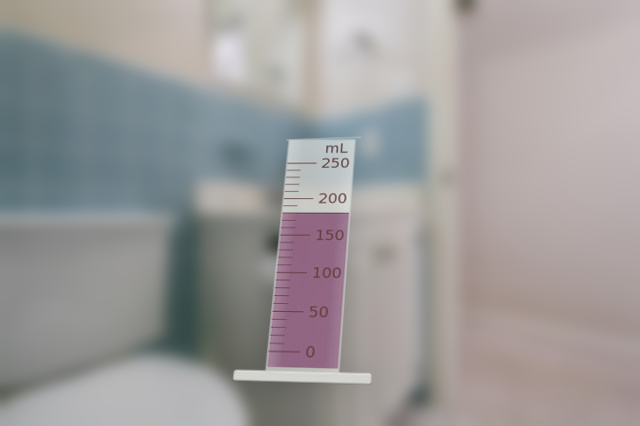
mL 180
